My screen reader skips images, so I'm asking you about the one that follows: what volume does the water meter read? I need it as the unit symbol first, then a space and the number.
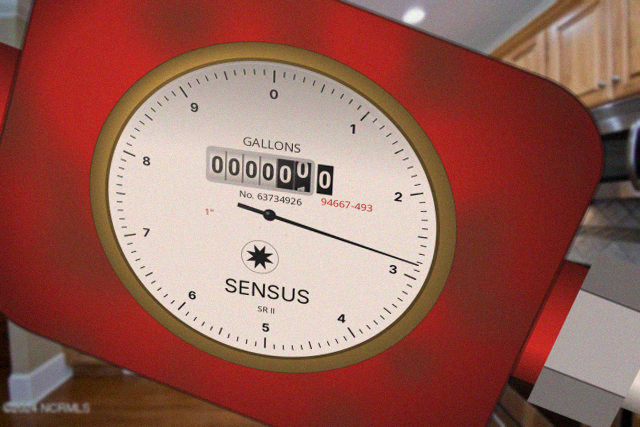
gal 2.8
